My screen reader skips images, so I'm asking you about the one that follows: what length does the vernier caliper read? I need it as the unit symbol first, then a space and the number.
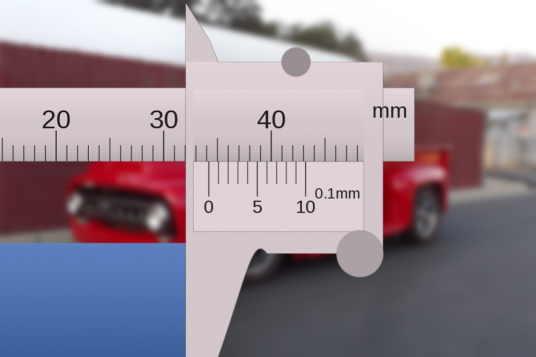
mm 34.2
